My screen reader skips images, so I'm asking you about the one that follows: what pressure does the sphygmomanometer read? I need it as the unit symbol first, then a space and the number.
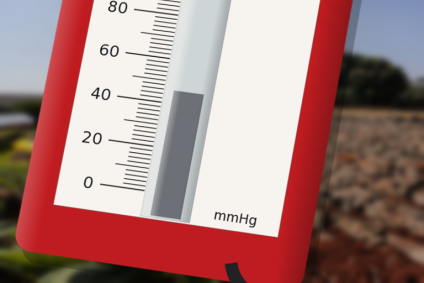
mmHg 46
